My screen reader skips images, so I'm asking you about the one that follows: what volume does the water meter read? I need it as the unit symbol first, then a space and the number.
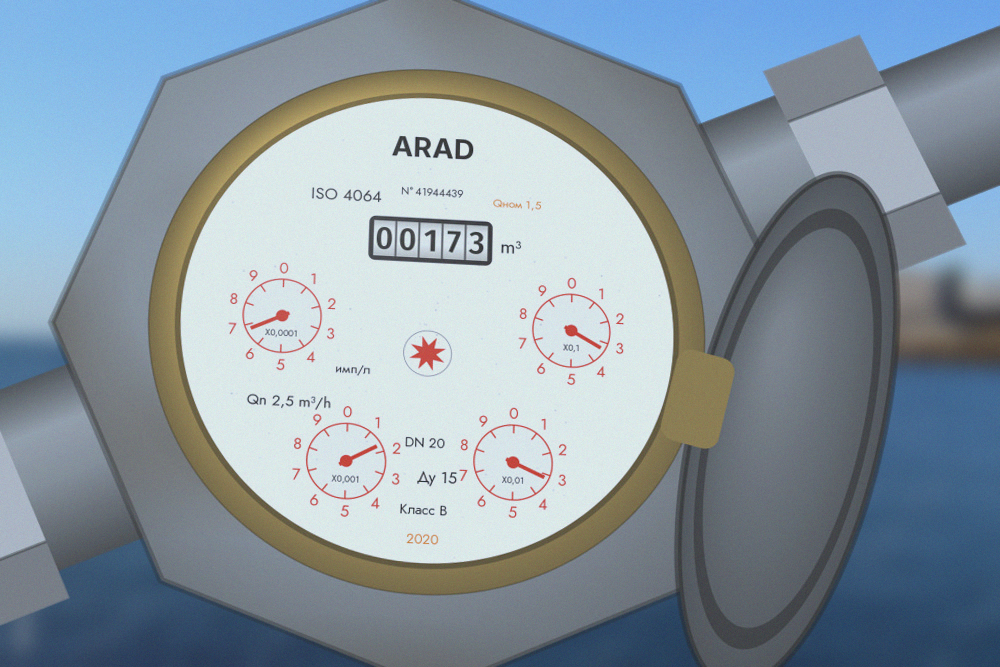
m³ 173.3316
